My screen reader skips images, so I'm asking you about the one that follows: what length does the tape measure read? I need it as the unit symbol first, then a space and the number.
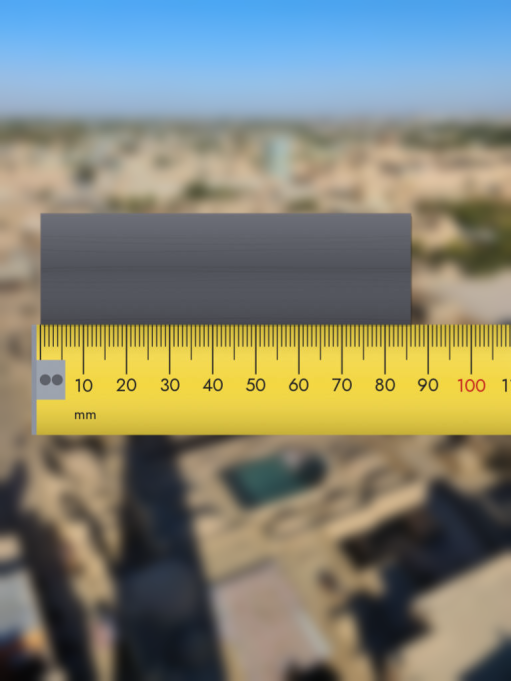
mm 86
